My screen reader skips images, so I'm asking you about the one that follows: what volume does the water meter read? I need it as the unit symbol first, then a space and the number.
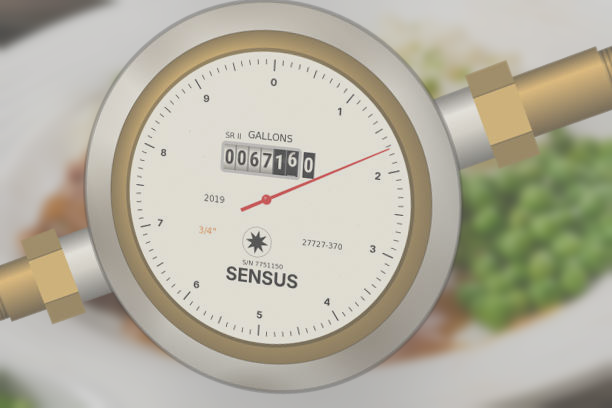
gal 67161.7
